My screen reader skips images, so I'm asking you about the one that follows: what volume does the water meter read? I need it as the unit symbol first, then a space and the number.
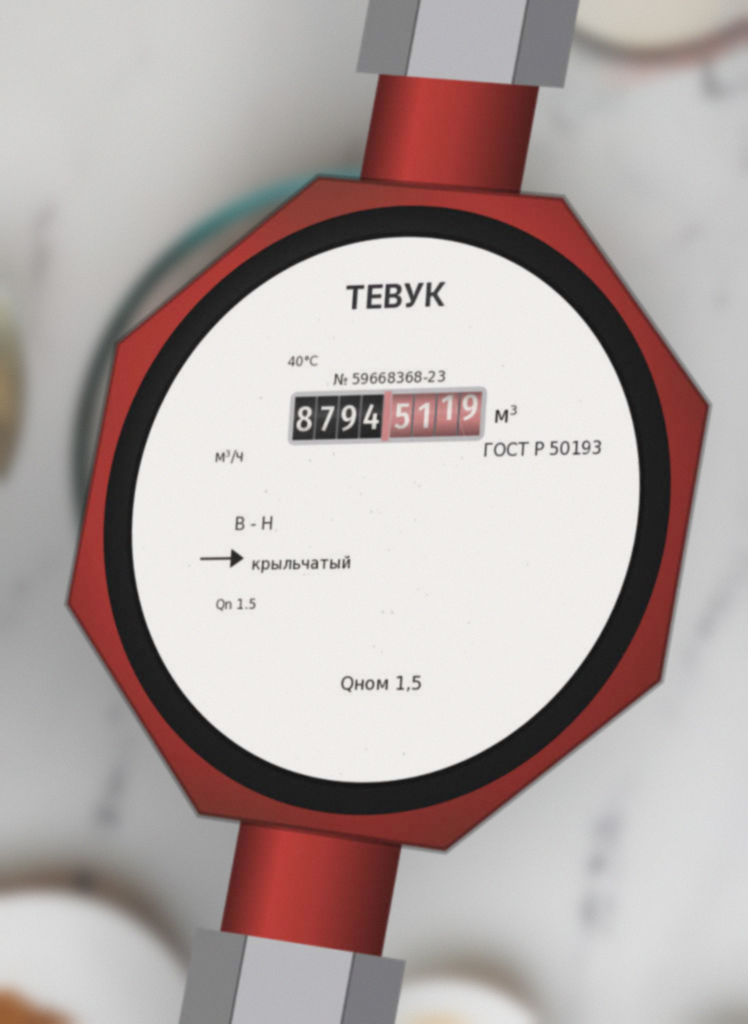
m³ 8794.5119
